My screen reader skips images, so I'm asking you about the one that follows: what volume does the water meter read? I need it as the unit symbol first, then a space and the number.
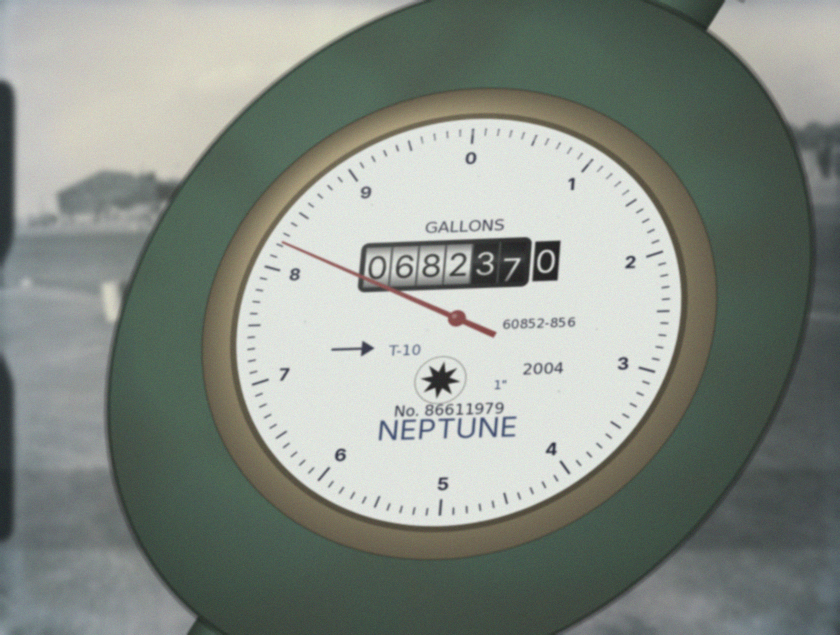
gal 682368.2
